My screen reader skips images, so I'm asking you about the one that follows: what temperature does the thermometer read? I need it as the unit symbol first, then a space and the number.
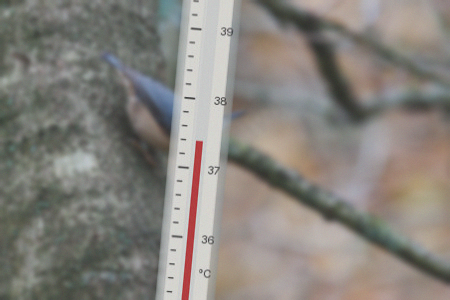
°C 37.4
